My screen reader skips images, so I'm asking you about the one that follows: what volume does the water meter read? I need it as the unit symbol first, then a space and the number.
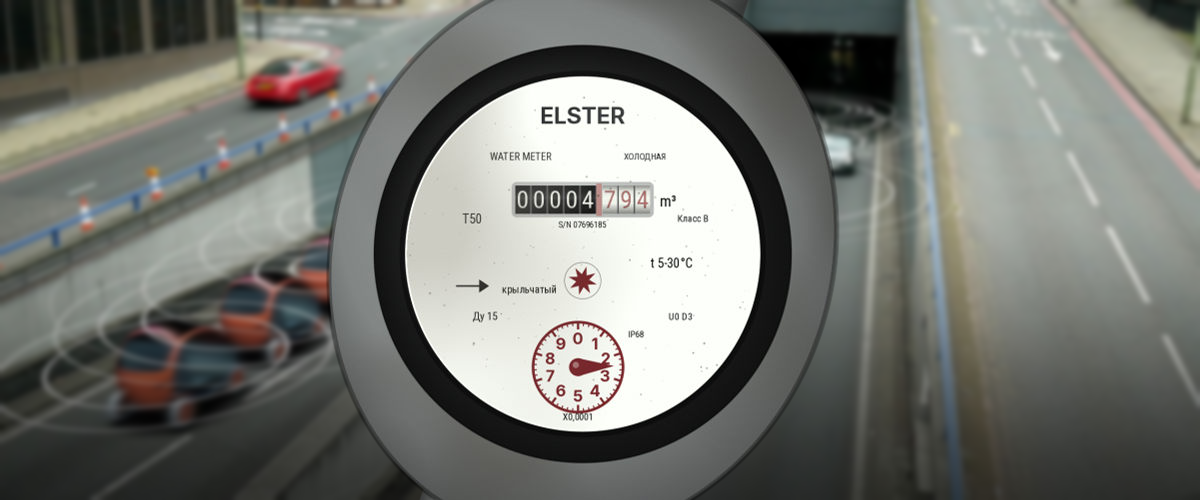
m³ 4.7942
